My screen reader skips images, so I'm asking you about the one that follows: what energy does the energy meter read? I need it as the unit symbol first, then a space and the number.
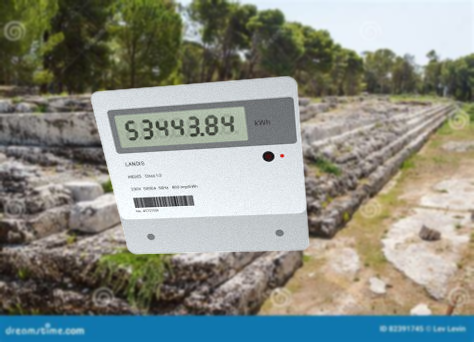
kWh 53443.84
